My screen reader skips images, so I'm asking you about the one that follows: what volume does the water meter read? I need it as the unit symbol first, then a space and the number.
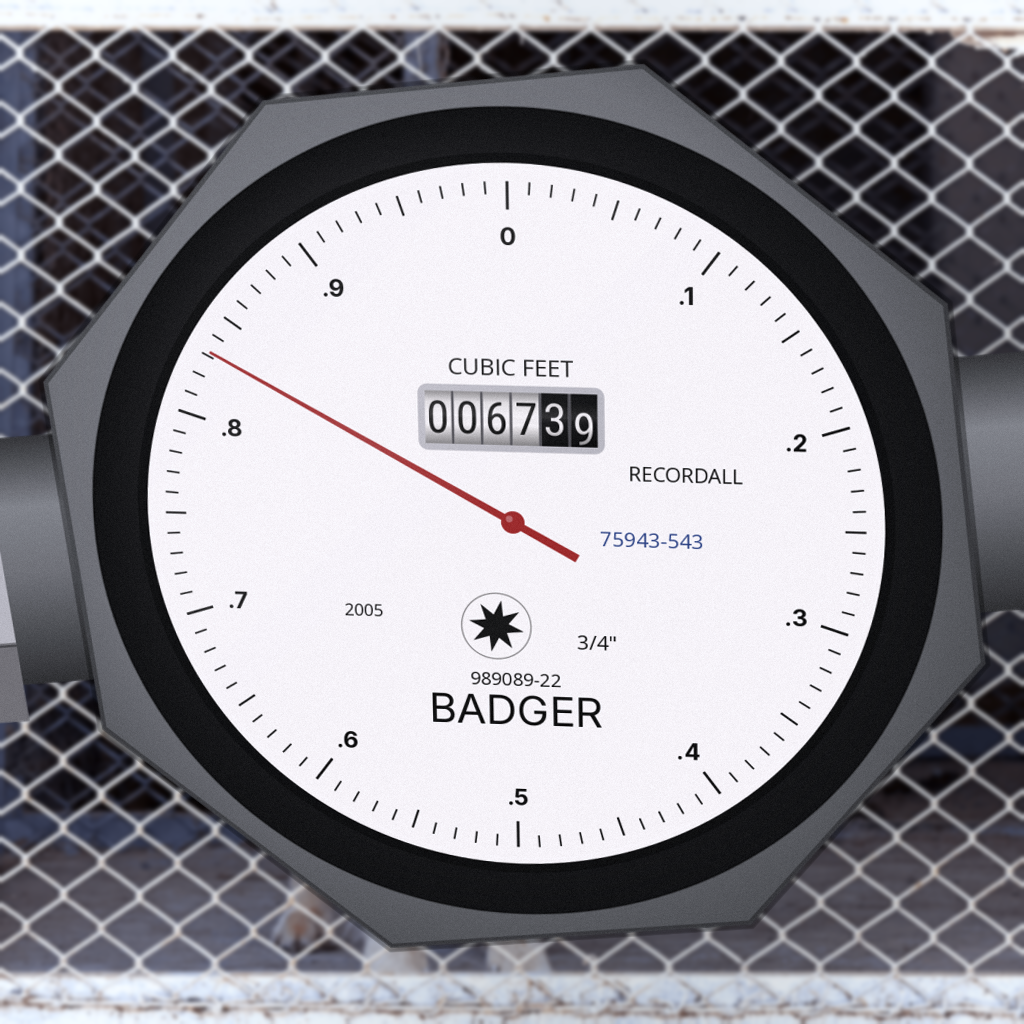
ft³ 6738.83
